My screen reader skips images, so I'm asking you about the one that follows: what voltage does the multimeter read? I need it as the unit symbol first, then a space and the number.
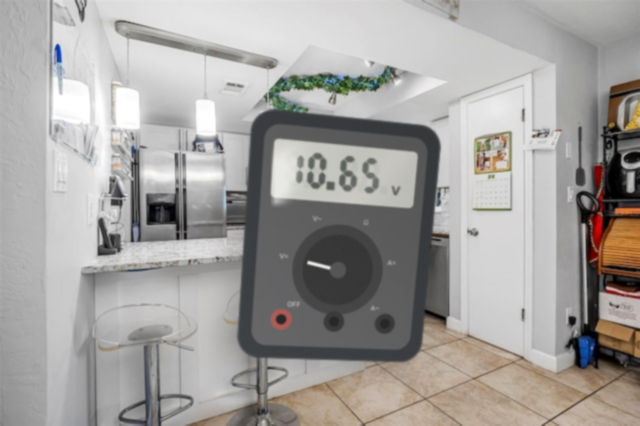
V 10.65
